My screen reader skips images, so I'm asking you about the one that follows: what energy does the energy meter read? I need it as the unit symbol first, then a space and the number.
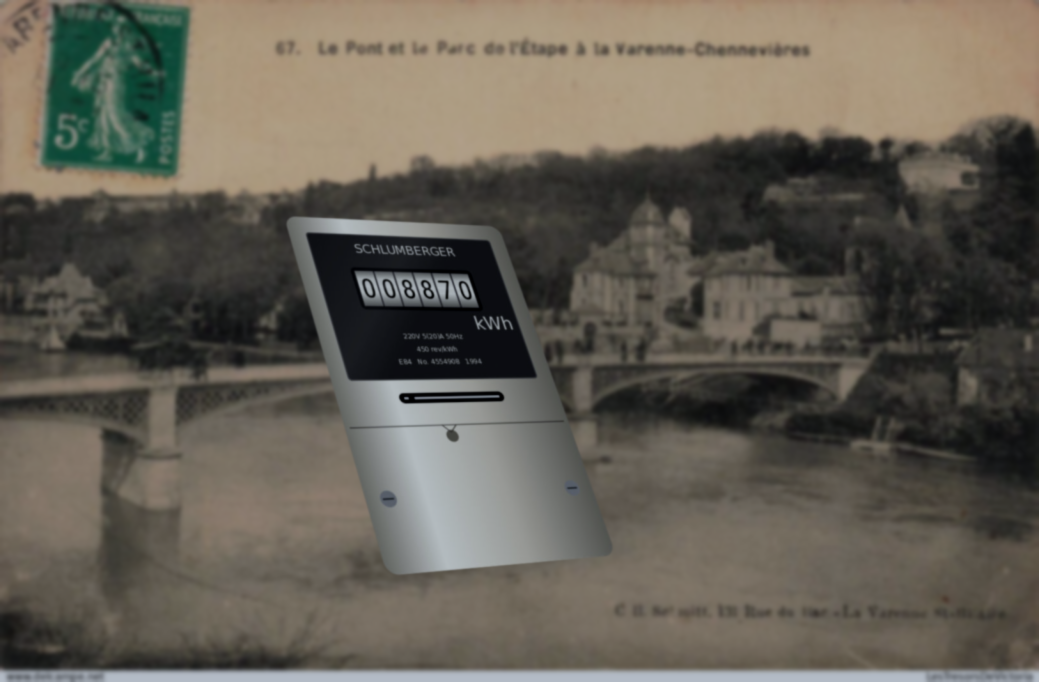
kWh 8870
